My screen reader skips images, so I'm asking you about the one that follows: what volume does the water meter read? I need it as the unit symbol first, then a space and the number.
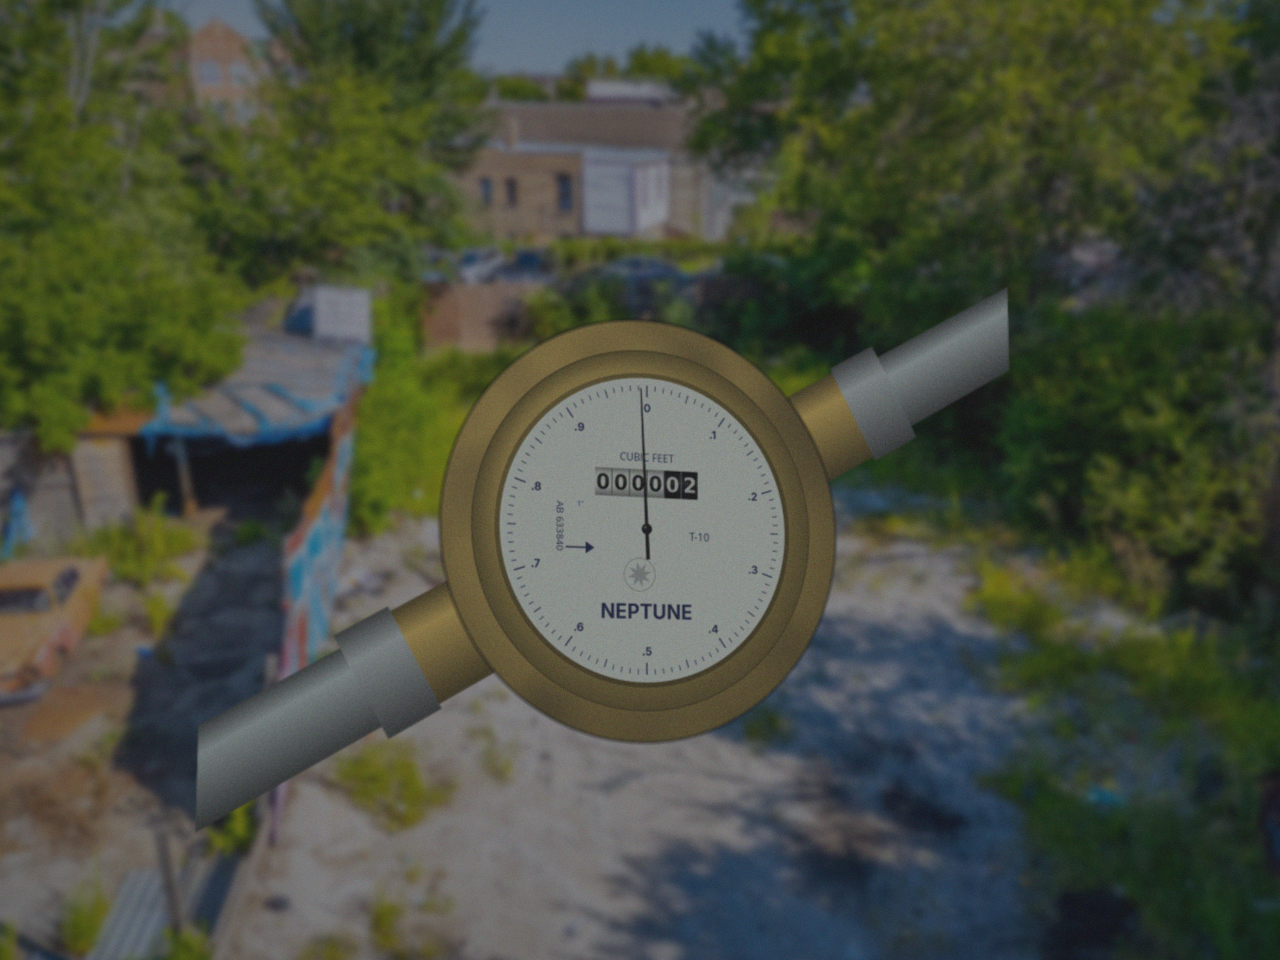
ft³ 1.99
